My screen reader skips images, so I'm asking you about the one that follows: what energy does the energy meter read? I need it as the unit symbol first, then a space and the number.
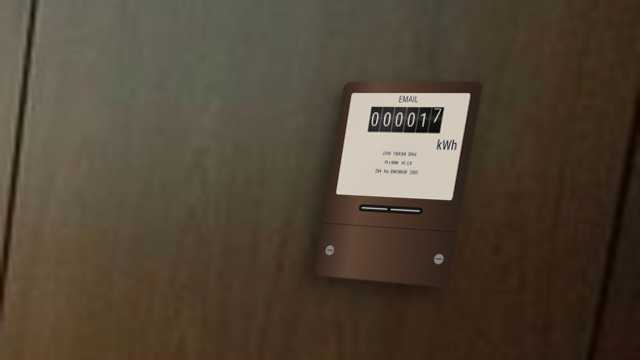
kWh 17
